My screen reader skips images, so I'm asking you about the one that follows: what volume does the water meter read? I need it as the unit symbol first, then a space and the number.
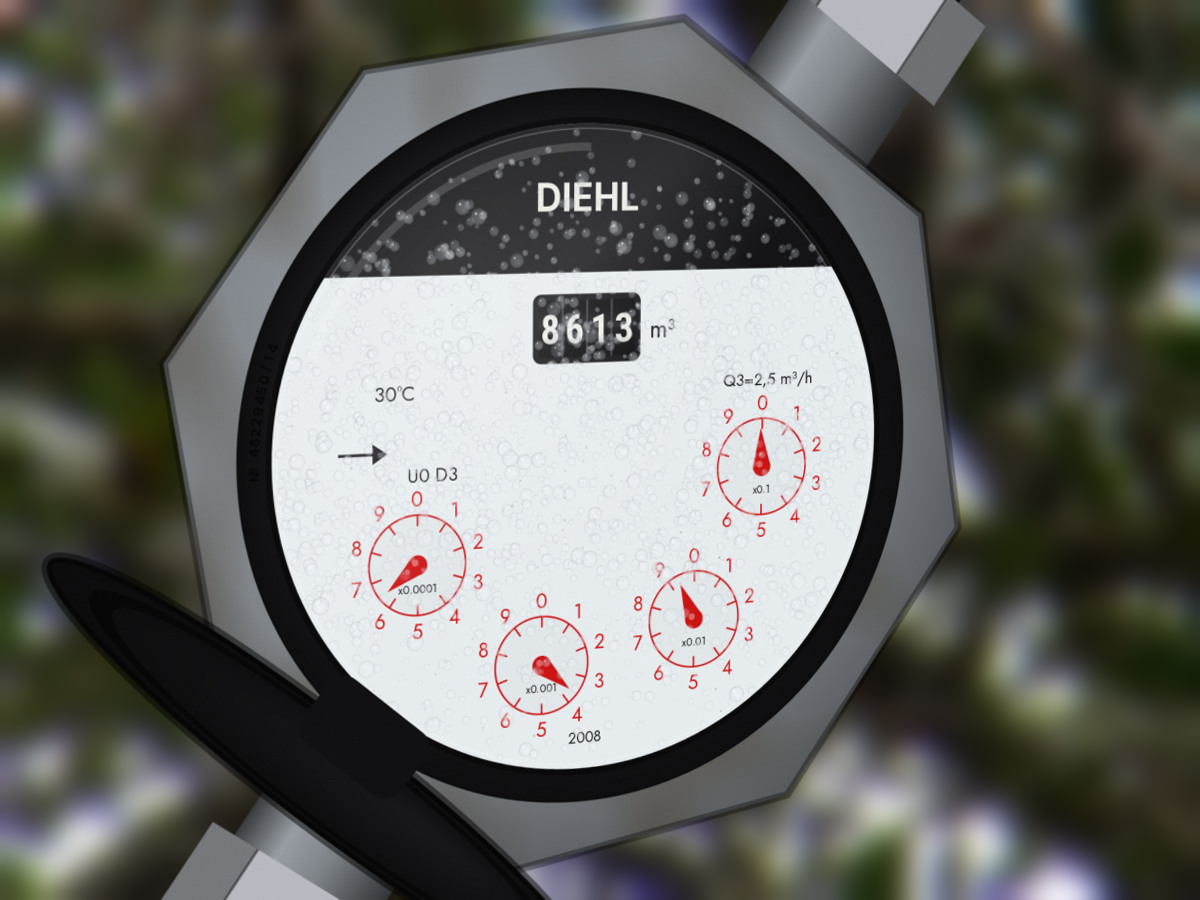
m³ 8612.9936
